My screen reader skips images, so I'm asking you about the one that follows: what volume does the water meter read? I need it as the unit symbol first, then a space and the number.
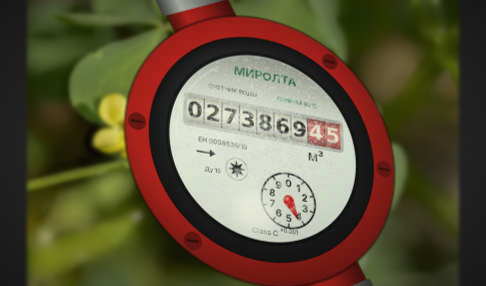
m³ 273869.454
